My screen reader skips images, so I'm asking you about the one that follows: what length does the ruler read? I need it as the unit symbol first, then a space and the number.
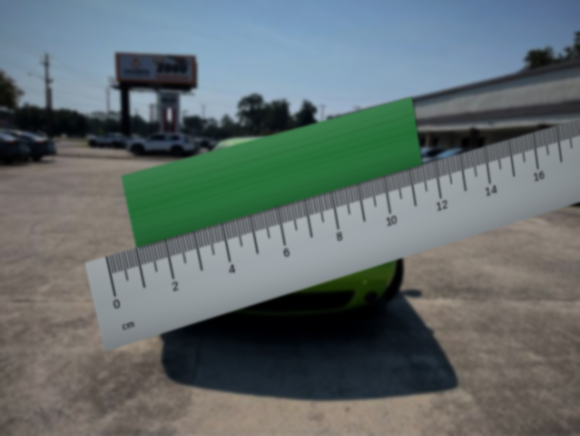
cm 10.5
